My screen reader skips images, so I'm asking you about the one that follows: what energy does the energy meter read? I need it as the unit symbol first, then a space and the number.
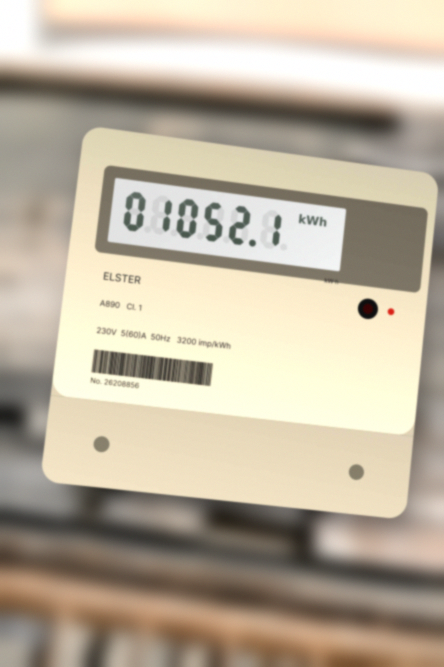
kWh 1052.1
